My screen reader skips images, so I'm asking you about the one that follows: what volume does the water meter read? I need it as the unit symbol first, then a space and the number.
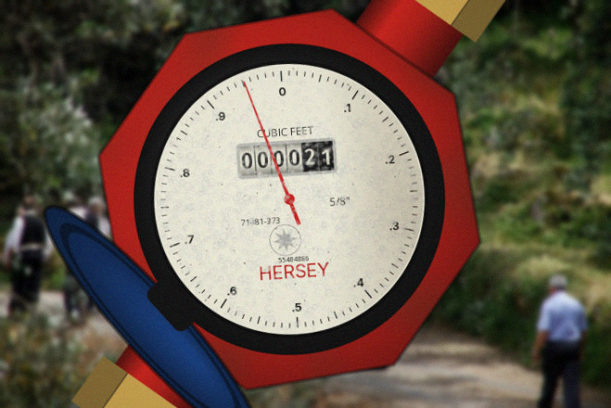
ft³ 20.95
